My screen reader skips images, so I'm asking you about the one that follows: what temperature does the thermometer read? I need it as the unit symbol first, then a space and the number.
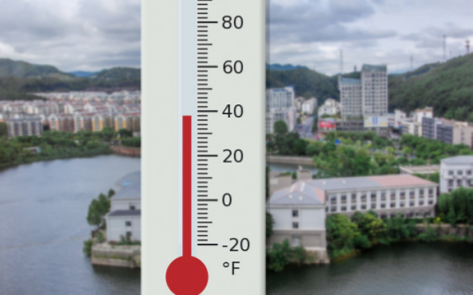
°F 38
